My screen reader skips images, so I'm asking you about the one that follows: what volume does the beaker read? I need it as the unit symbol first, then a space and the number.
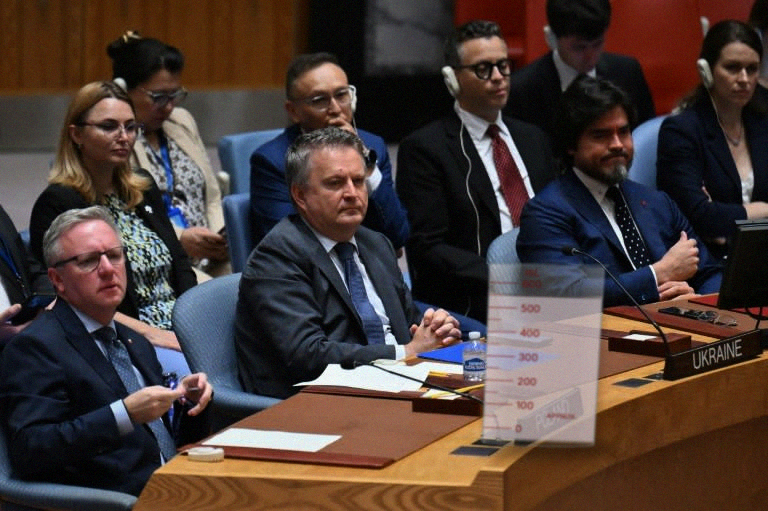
mL 550
